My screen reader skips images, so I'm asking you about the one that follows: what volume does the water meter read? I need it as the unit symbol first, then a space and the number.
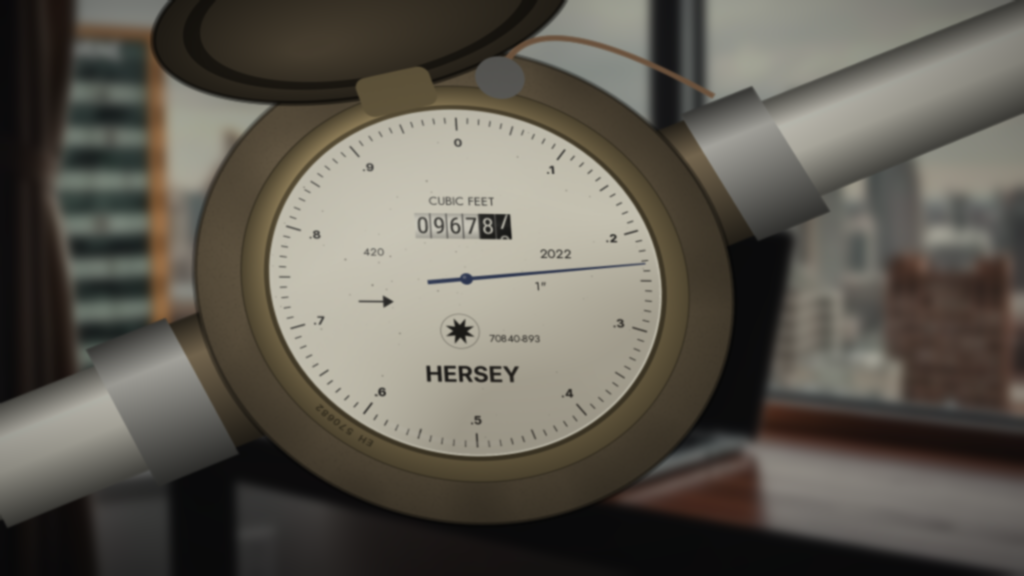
ft³ 96787.23
